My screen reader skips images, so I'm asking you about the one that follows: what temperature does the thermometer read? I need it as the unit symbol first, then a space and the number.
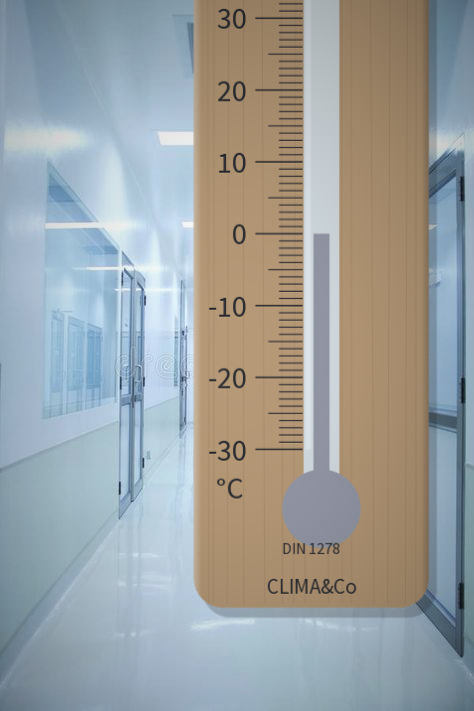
°C 0
